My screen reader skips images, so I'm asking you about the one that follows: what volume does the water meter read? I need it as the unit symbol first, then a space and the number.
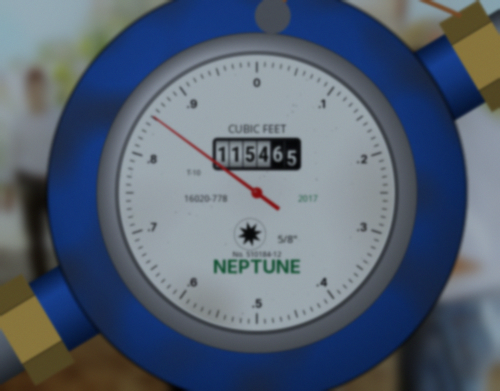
ft³ 115464.85
